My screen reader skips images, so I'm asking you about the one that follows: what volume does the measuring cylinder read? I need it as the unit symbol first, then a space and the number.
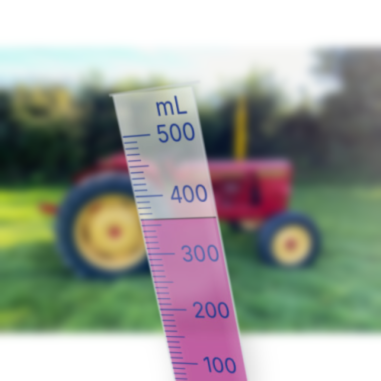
mL 360
